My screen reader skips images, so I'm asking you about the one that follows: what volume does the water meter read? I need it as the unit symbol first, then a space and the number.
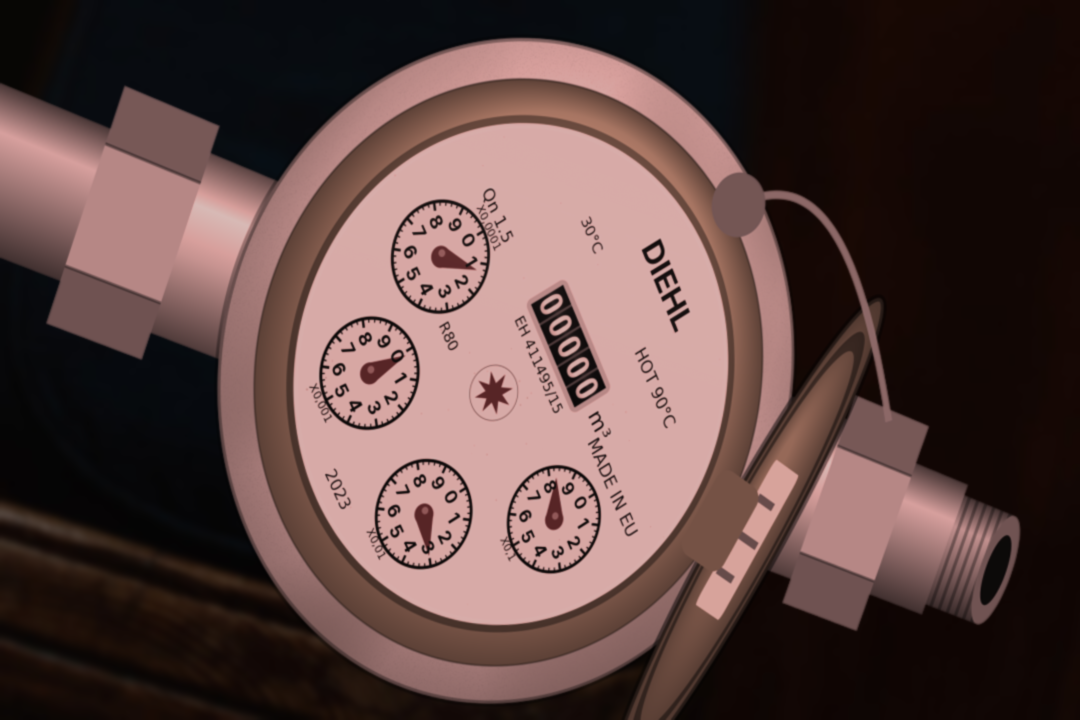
m³ 0.8301
